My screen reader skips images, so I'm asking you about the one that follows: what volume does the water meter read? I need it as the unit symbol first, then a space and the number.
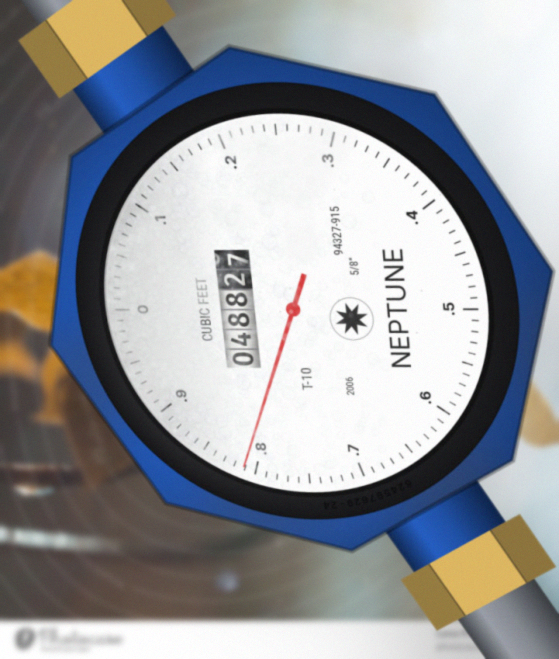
ft³ 48826.81
